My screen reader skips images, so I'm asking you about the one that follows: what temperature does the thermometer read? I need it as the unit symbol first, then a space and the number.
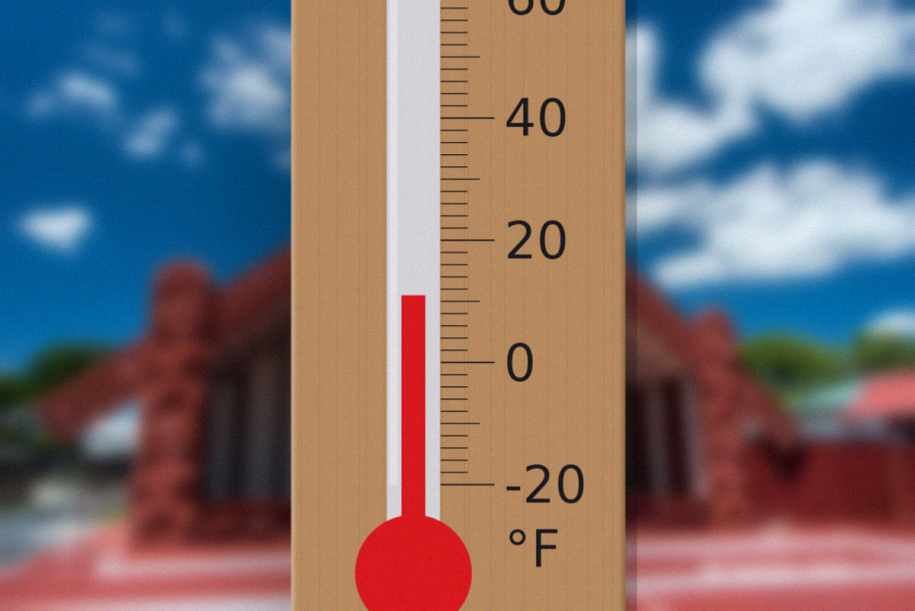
°F 11
